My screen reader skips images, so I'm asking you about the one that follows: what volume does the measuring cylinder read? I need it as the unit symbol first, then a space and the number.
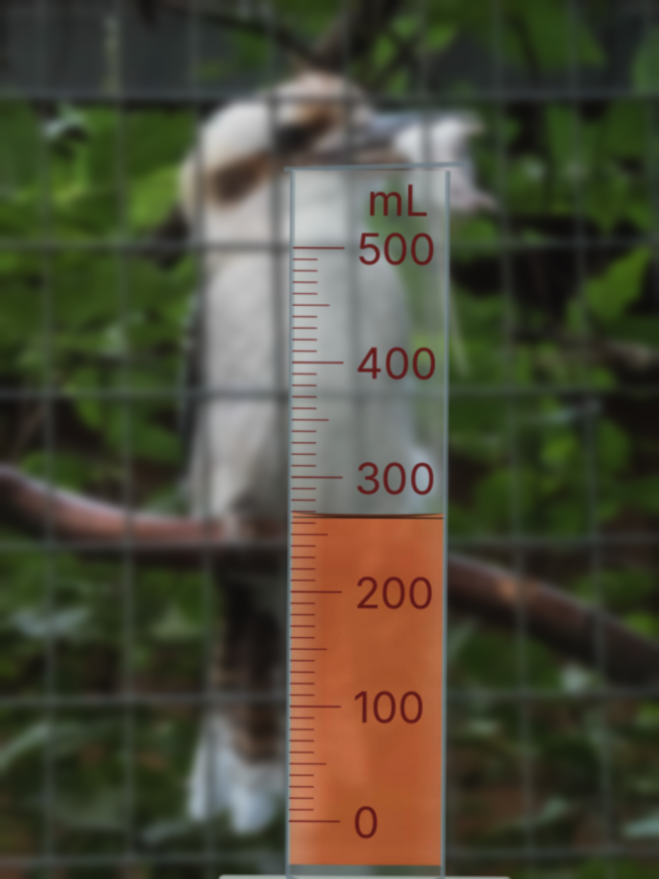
mL 265
